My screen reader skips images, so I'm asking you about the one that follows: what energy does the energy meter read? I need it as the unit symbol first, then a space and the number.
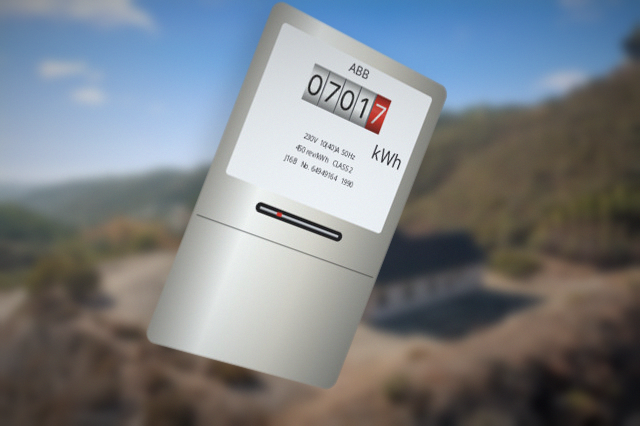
kWh 701.7
